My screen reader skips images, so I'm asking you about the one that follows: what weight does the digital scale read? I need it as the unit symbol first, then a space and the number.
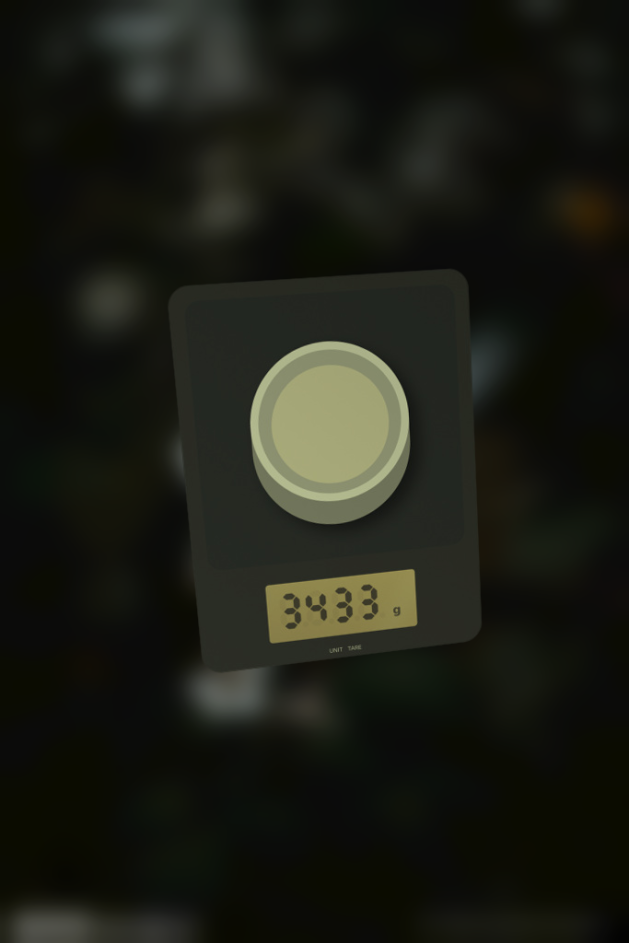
g 3433
